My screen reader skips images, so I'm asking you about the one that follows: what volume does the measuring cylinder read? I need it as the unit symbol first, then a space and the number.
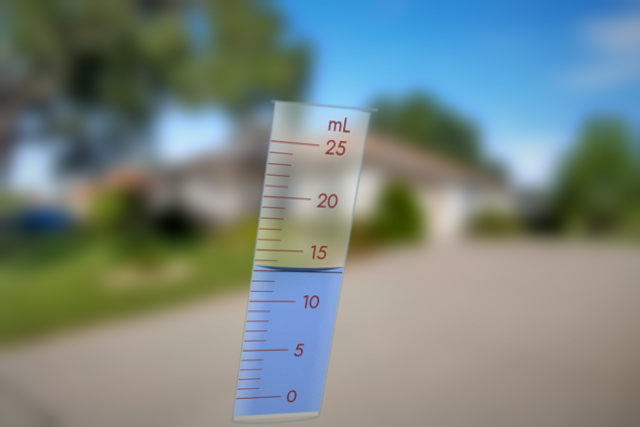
mL 13
